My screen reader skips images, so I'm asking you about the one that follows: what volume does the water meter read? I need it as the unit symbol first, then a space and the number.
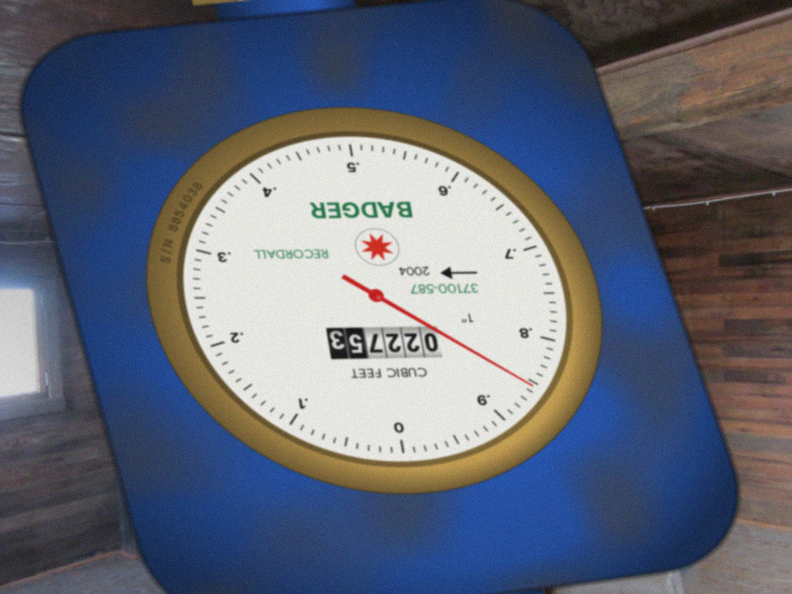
ft³ 22752.85
